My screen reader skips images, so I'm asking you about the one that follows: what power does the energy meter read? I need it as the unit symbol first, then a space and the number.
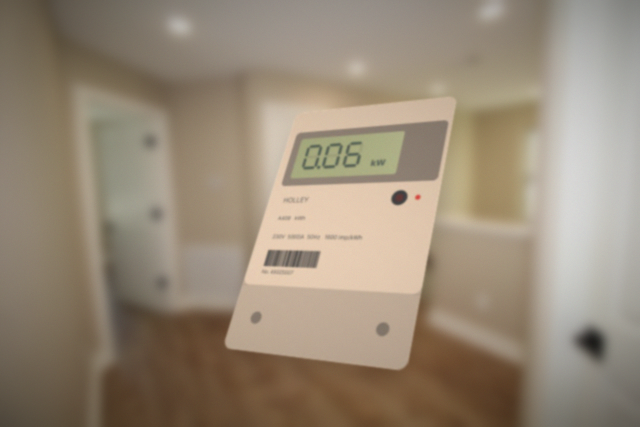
kW 0.06
